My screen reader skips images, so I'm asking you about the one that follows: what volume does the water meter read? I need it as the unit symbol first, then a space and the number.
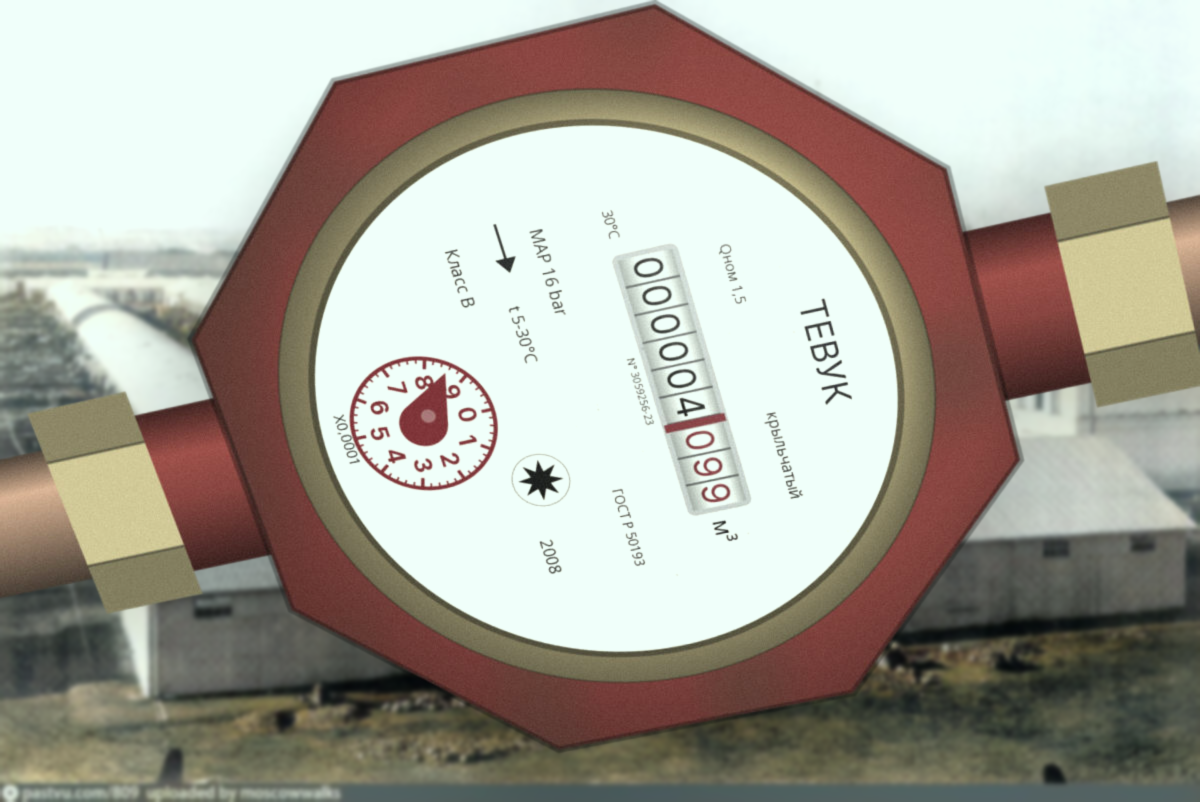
m³ 4.0998
